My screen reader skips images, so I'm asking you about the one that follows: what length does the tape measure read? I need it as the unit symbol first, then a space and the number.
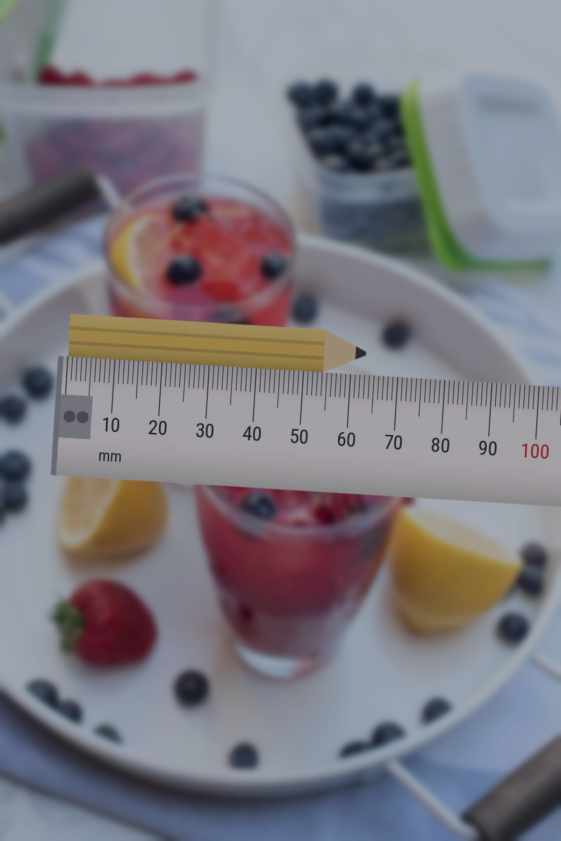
mm 63
